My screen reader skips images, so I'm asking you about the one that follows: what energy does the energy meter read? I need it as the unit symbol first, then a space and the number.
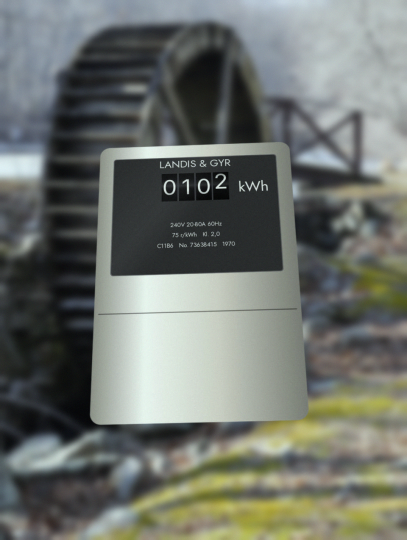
kWh 102
